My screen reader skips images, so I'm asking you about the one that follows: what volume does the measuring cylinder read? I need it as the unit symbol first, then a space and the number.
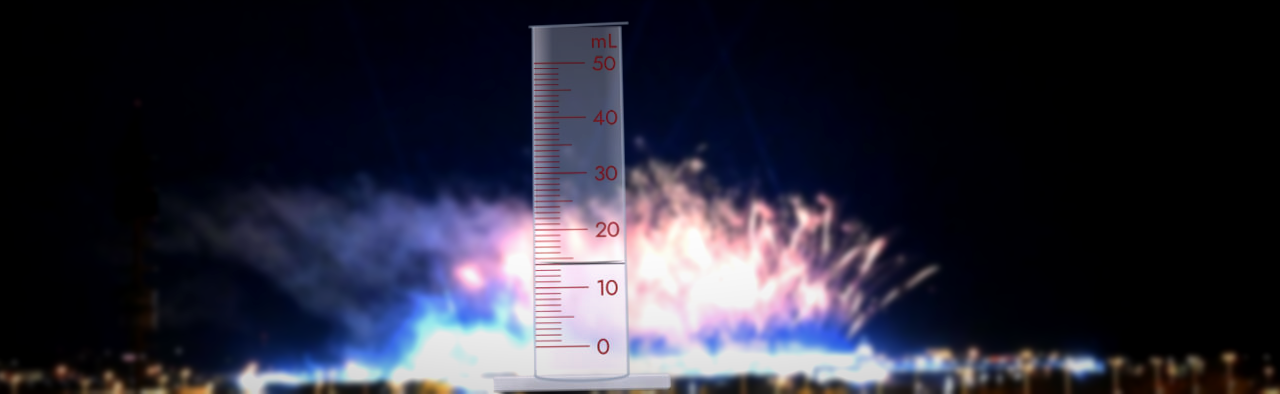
mL 14
